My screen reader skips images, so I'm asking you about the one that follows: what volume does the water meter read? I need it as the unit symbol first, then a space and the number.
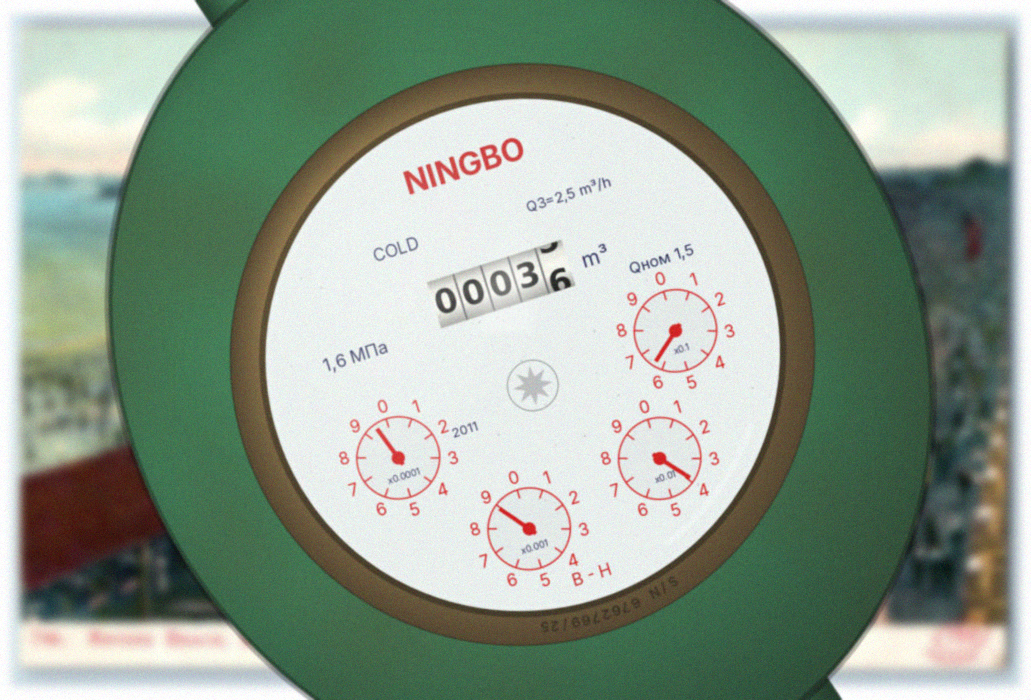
m³ 35.6389
